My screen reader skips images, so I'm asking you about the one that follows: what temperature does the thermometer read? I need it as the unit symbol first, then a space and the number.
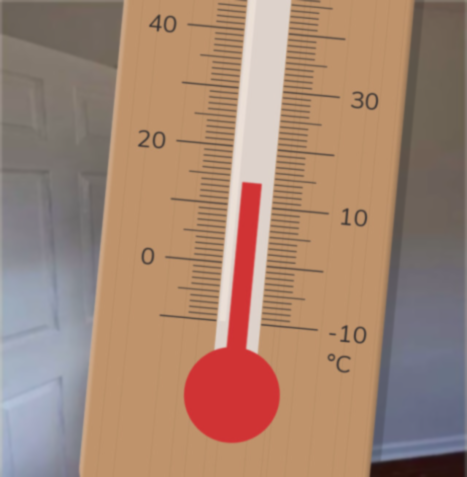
°C 14
